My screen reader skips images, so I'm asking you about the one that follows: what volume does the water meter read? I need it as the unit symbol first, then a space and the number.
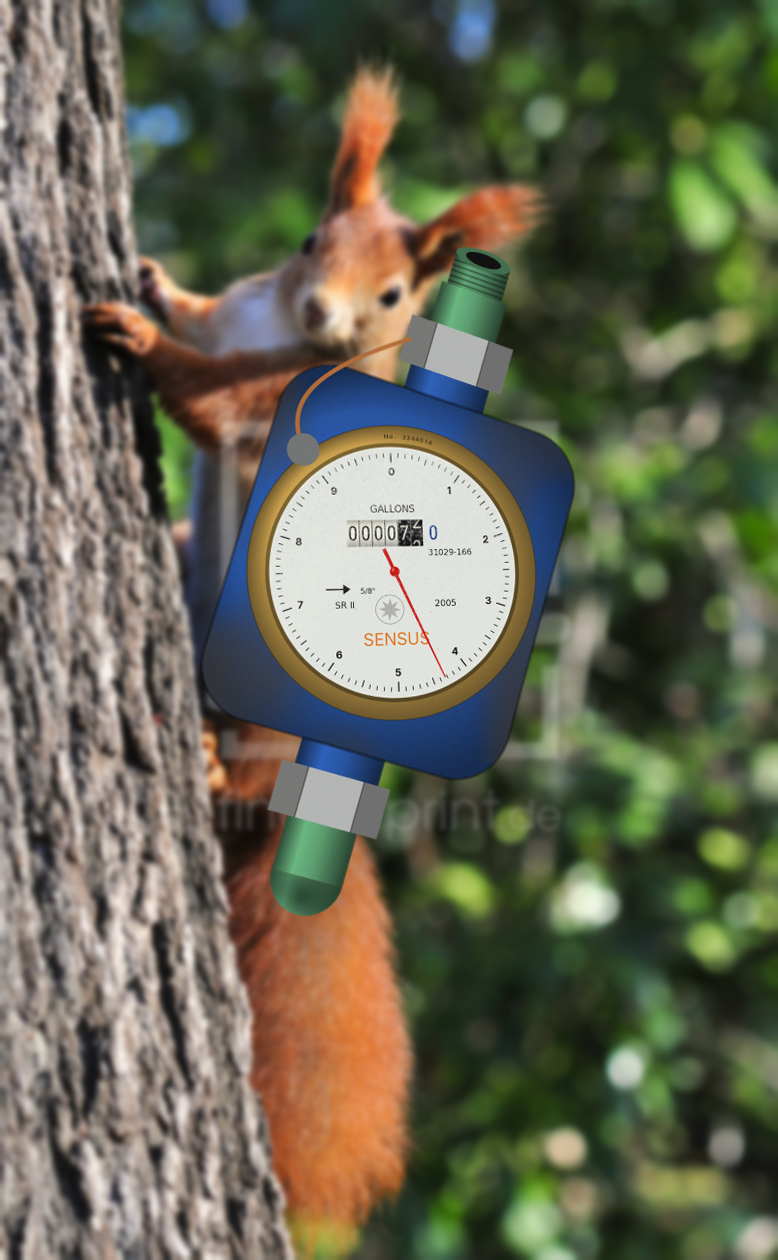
gal 724.3
